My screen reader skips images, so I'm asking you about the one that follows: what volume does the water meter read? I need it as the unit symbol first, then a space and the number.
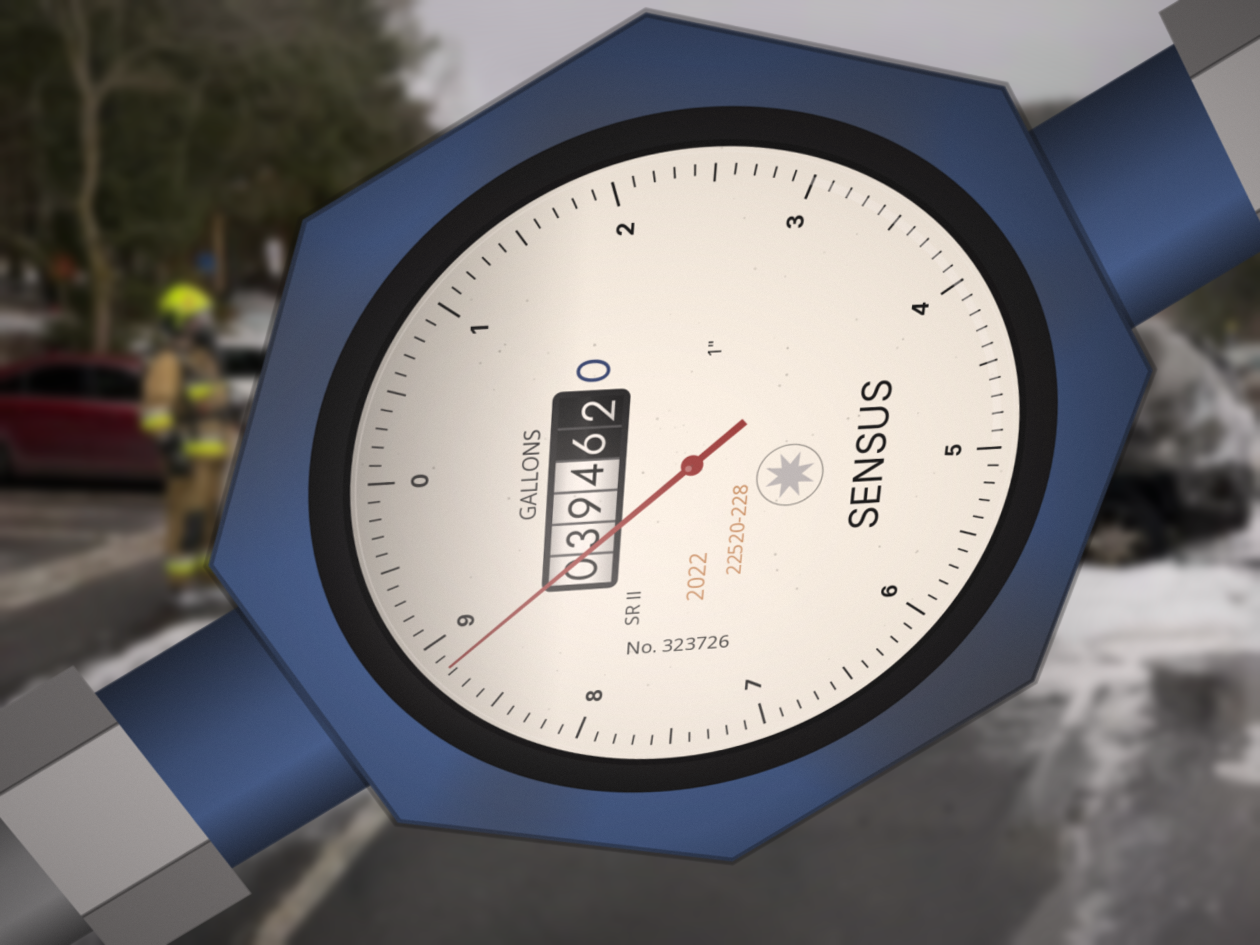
gal 394618.8
